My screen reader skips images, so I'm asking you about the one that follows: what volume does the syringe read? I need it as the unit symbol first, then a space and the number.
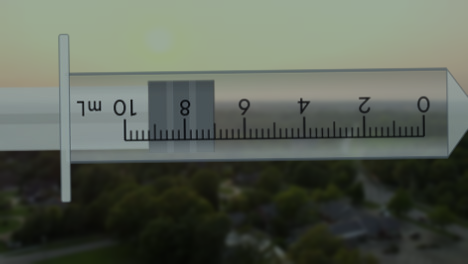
mL 7
